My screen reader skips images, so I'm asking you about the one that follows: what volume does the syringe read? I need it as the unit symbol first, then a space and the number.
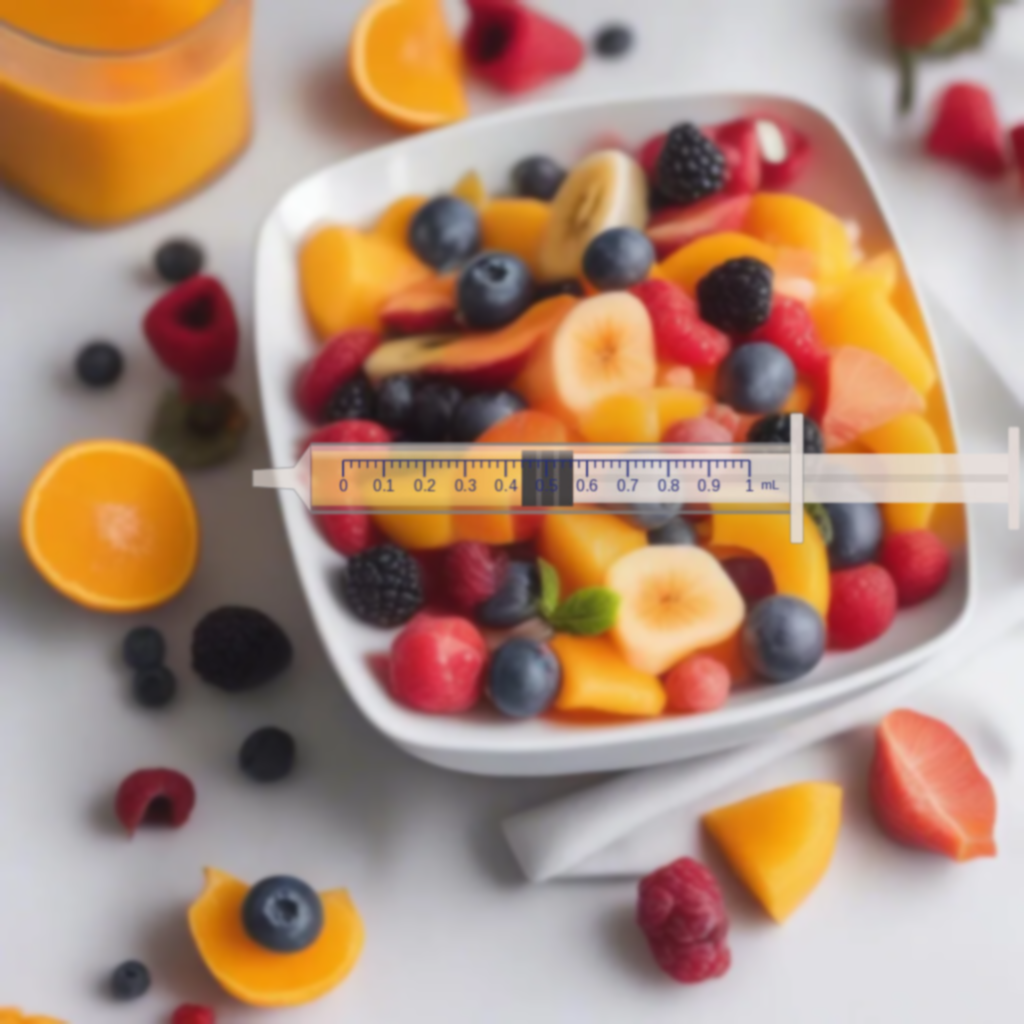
mL 0.44
